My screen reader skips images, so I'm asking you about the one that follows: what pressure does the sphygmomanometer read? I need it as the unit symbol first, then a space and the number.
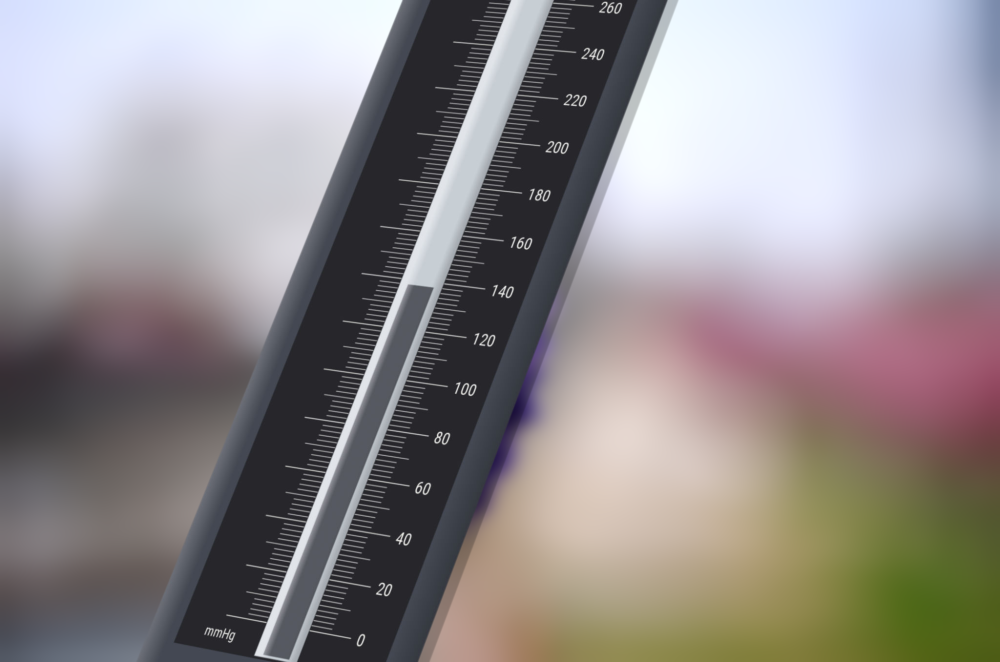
mmHg 138
